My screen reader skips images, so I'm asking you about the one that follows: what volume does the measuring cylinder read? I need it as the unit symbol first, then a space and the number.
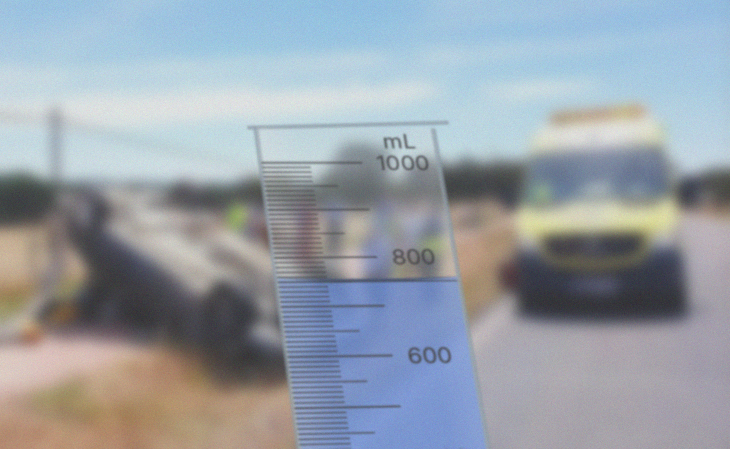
mL 750
